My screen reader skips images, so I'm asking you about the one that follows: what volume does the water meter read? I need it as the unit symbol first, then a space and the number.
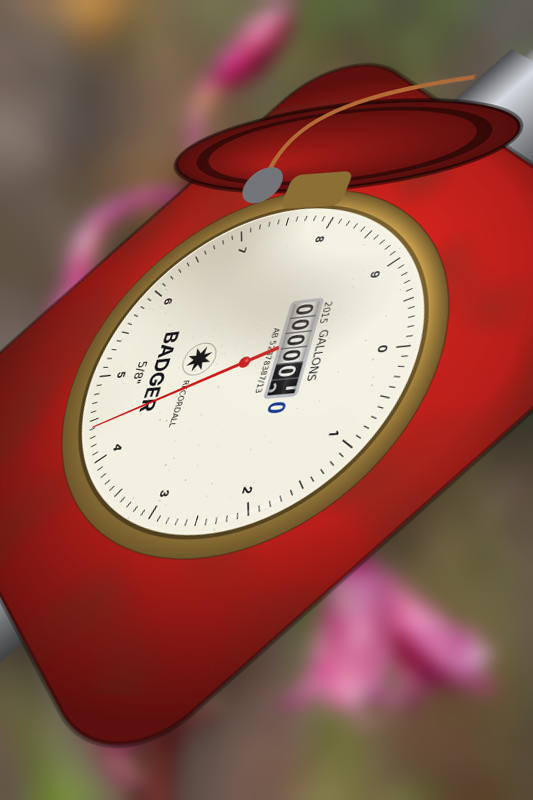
gal 14.4
